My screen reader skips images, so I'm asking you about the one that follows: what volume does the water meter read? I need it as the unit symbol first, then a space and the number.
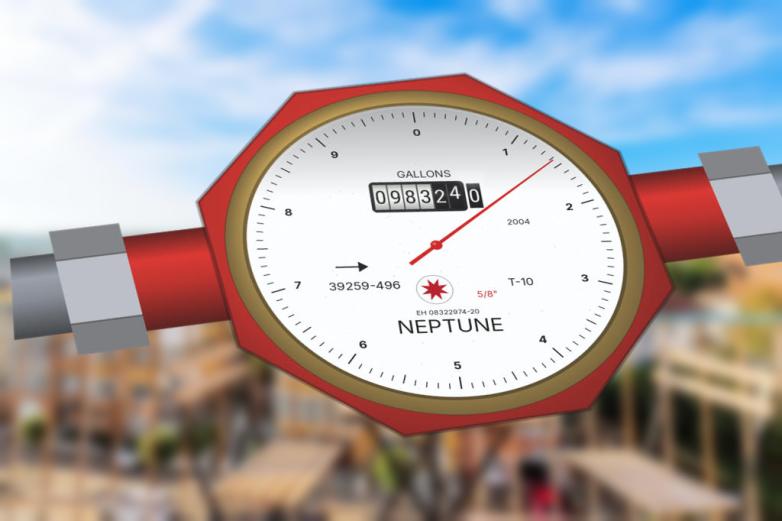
gal 983241.4
